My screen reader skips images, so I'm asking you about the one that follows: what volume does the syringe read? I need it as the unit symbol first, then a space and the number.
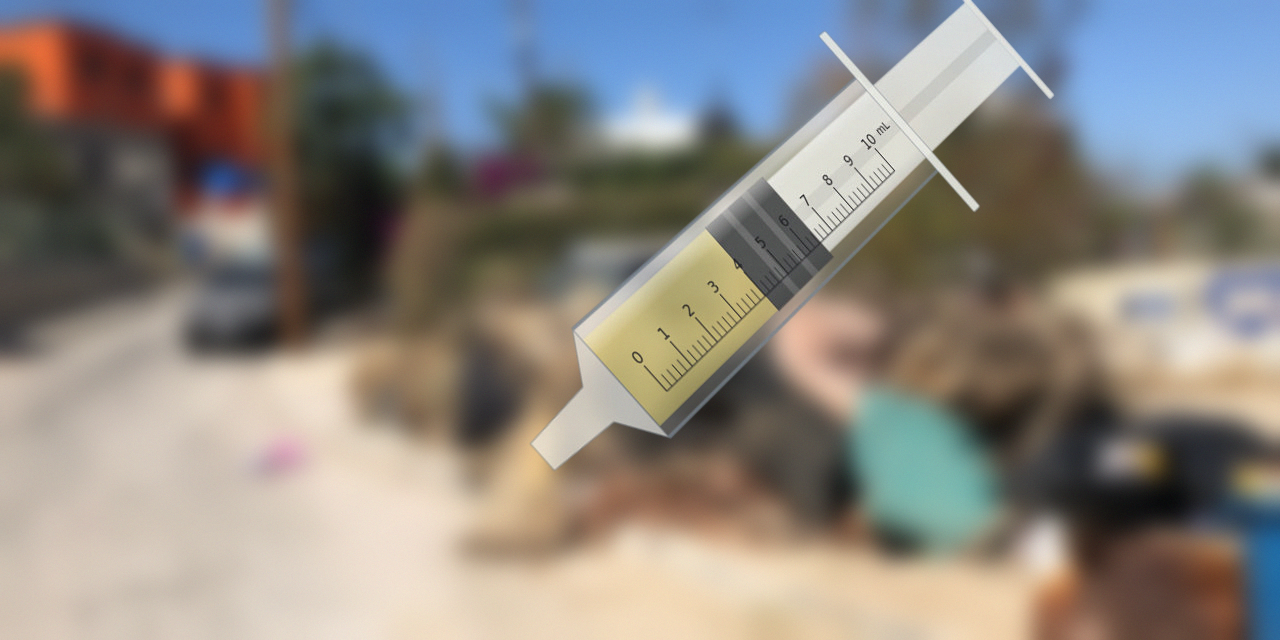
mL 4
